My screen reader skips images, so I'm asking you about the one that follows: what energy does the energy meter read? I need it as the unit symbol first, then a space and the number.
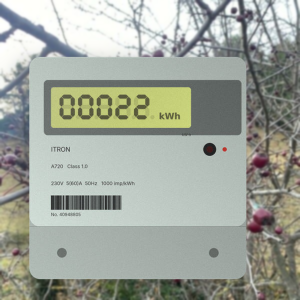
kWh 22
